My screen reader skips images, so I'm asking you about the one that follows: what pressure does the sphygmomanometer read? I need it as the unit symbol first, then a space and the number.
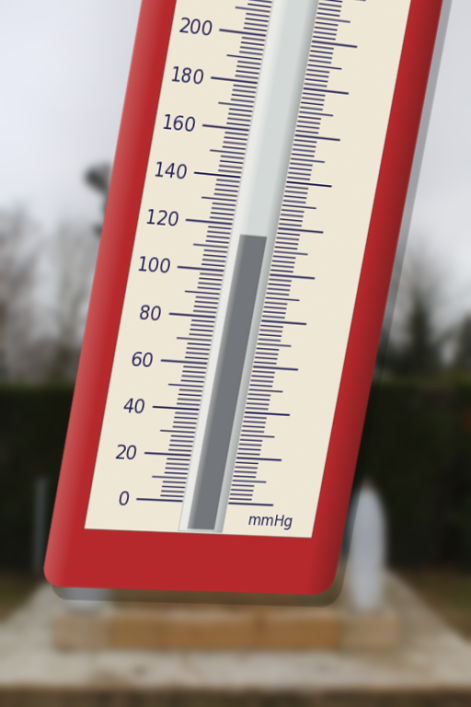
mmHg 116
